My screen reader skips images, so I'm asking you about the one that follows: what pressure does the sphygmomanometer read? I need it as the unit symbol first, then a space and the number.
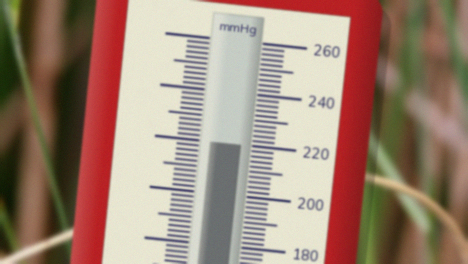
mmHg 220
